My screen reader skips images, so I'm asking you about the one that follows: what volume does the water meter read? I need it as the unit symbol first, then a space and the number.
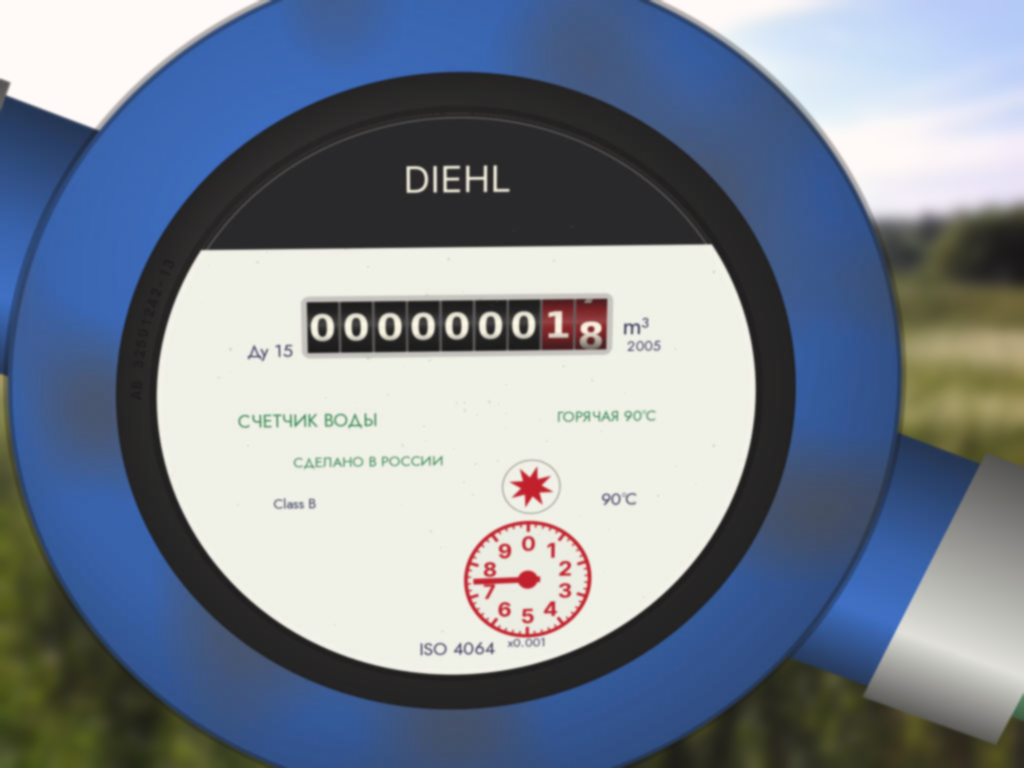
m³ 0.177
